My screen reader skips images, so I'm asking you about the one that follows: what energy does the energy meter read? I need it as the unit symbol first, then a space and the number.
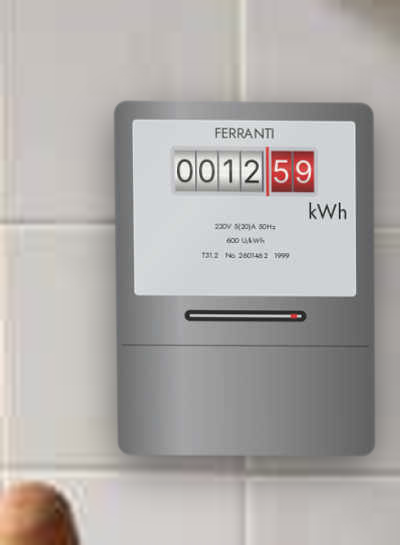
kWh 12.59
